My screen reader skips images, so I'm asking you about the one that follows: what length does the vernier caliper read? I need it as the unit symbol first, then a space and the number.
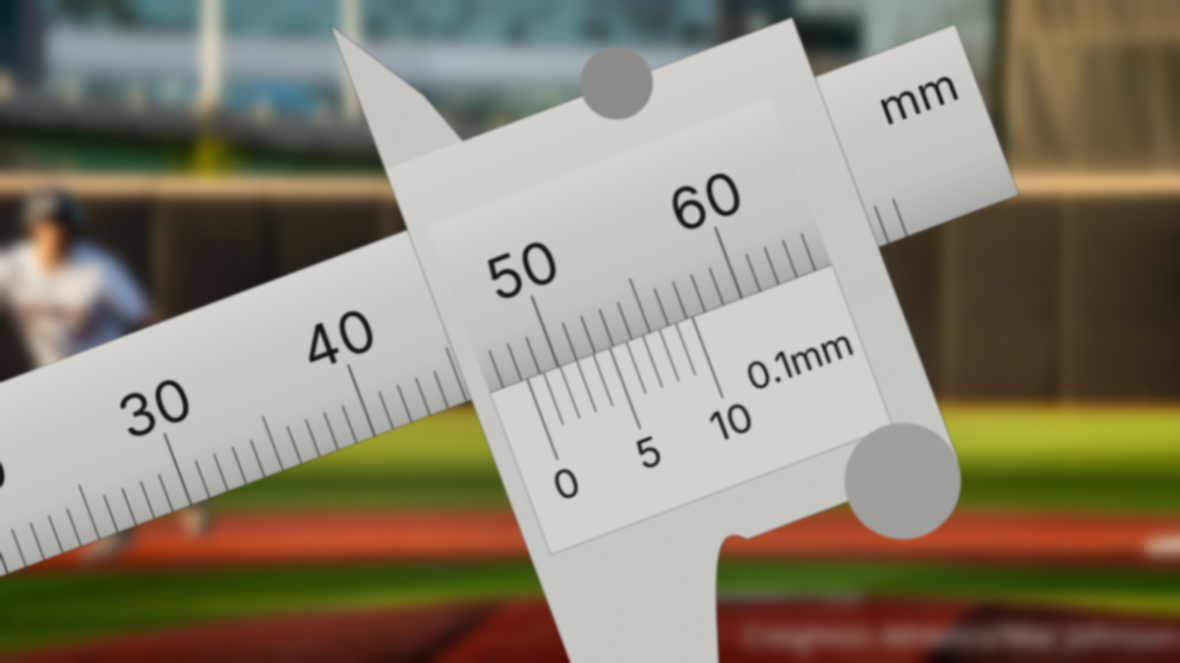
mm 48.3
